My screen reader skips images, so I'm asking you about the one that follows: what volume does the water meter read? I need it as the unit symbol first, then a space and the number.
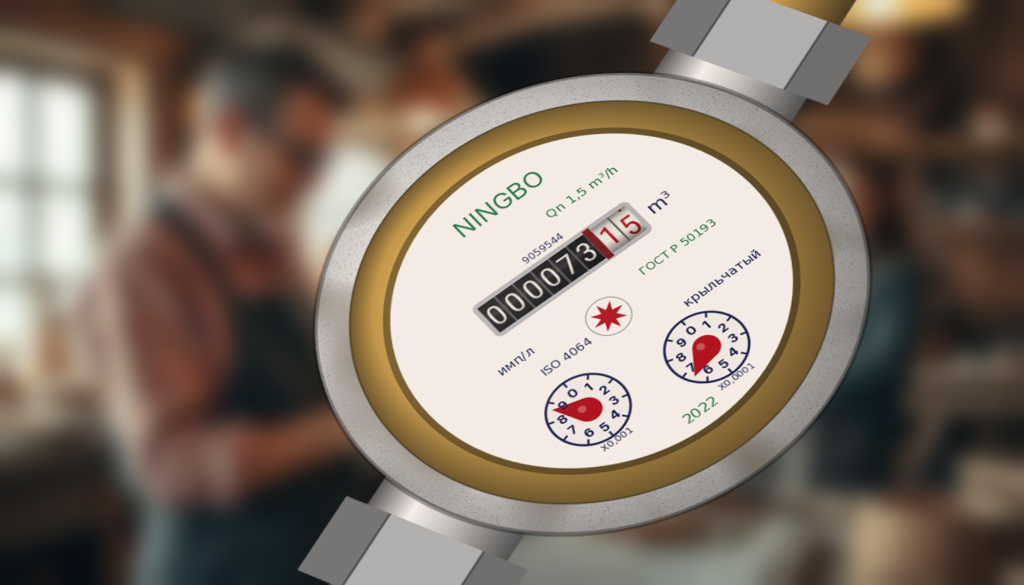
m³ 73.1486
